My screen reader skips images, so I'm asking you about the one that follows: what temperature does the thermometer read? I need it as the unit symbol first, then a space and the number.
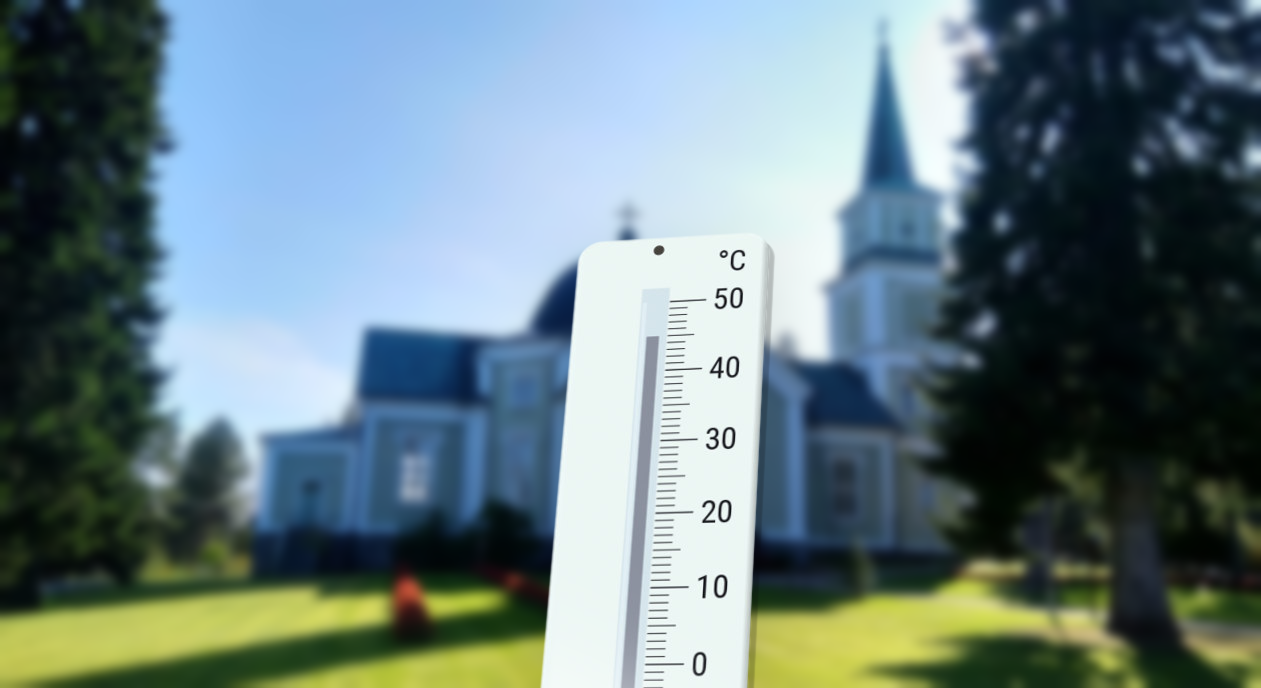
°C 45
